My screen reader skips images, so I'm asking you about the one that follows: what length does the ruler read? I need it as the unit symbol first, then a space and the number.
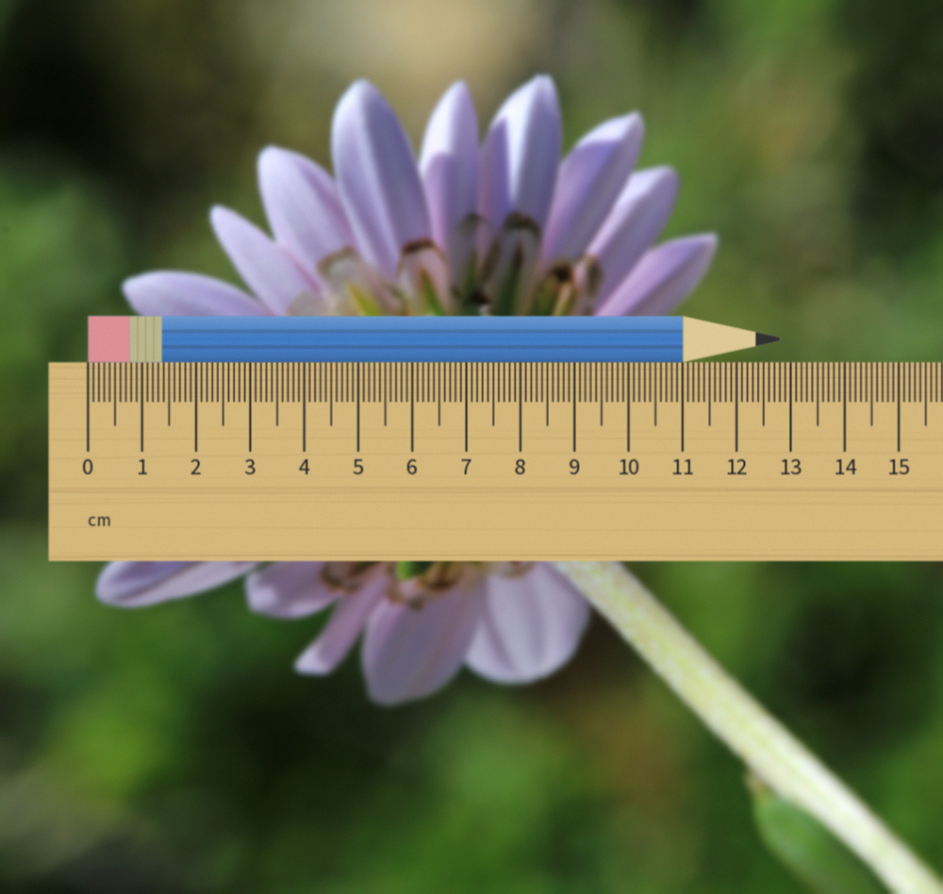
cm 12.8
